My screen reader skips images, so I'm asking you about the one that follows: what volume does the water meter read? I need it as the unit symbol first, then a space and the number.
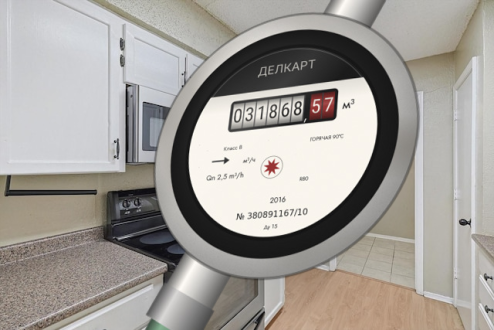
m³ 31868.57
